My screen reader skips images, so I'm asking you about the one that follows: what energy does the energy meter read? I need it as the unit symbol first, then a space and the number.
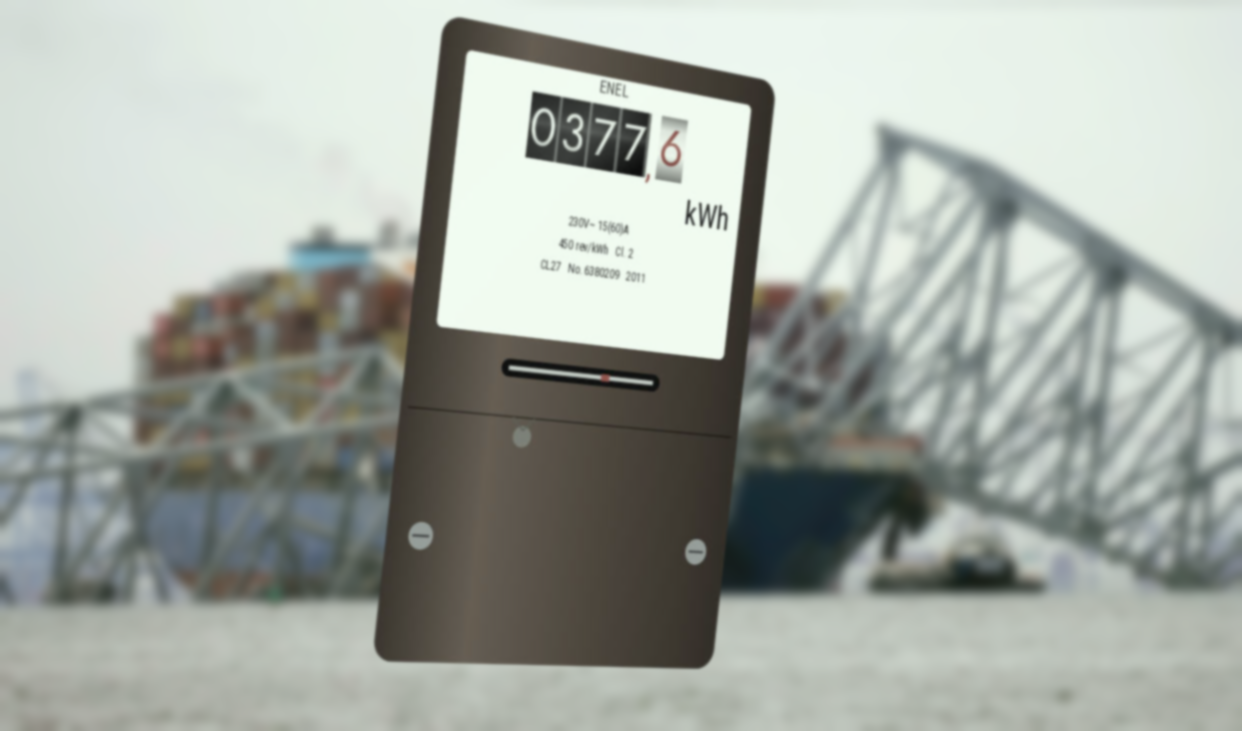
kWh 377.6
